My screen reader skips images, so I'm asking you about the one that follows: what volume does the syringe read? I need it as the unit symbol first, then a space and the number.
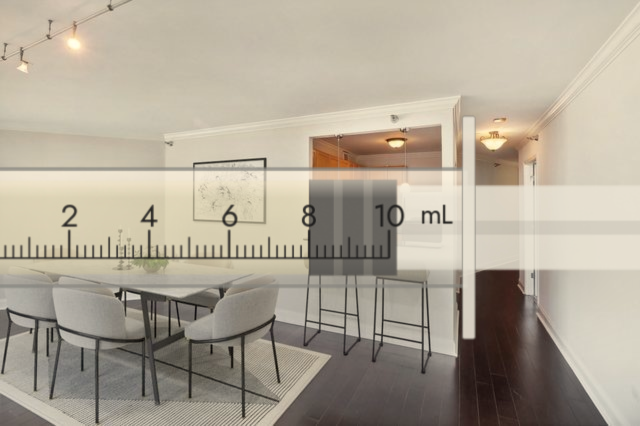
mL 8
